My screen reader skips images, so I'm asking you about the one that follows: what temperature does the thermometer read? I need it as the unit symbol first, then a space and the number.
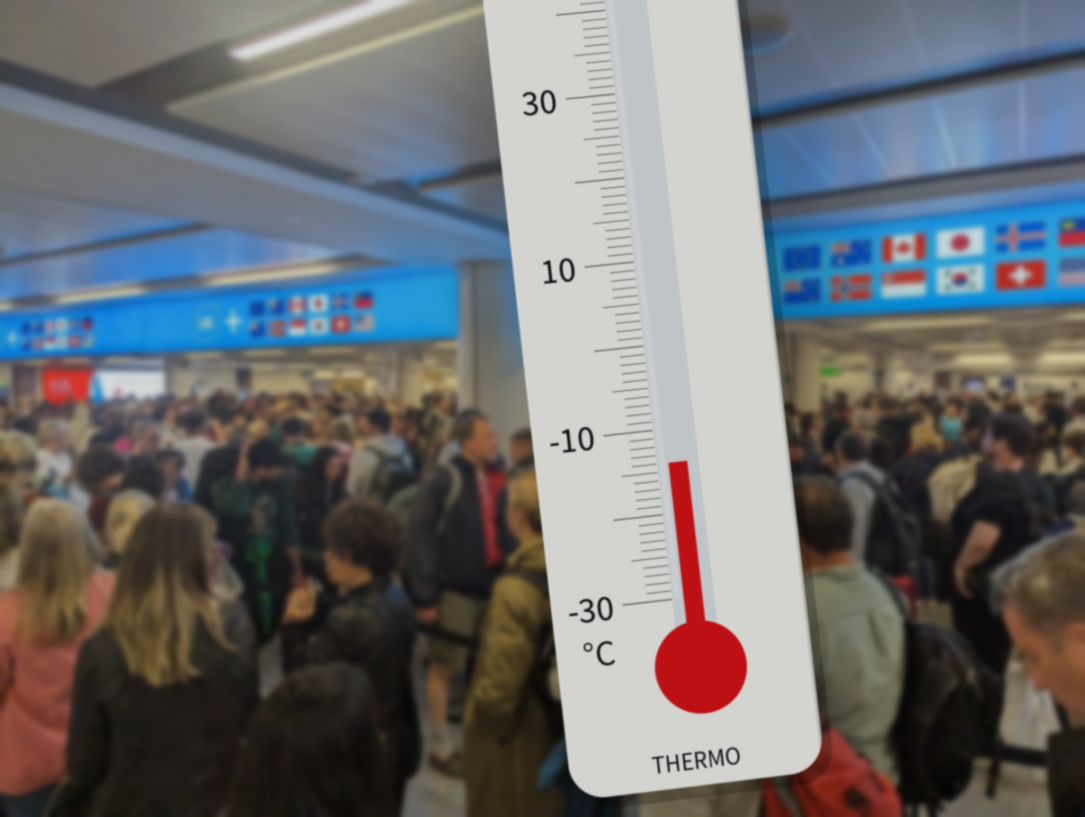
°C -14
